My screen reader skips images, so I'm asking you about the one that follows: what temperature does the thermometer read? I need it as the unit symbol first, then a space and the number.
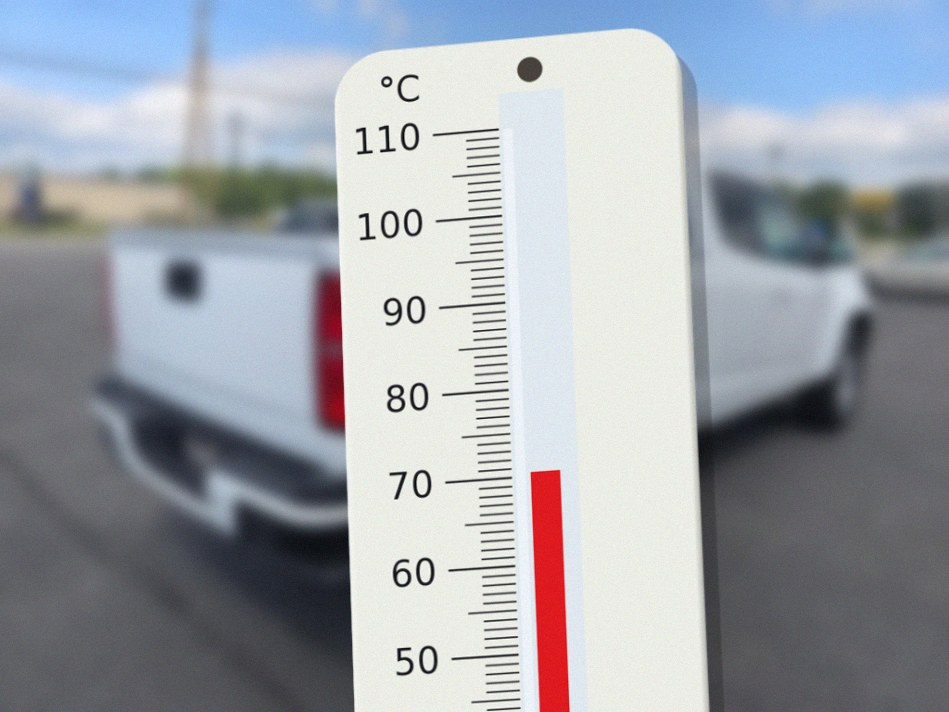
°C 70.5
